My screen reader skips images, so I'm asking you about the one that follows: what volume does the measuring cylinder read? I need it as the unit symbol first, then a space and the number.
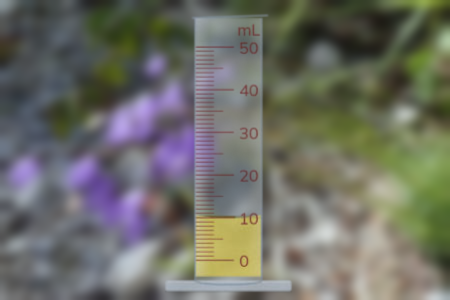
mL 10
